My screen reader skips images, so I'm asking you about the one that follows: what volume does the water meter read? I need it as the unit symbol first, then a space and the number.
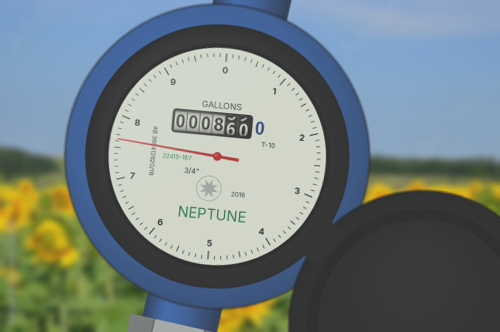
gal 8597.6
